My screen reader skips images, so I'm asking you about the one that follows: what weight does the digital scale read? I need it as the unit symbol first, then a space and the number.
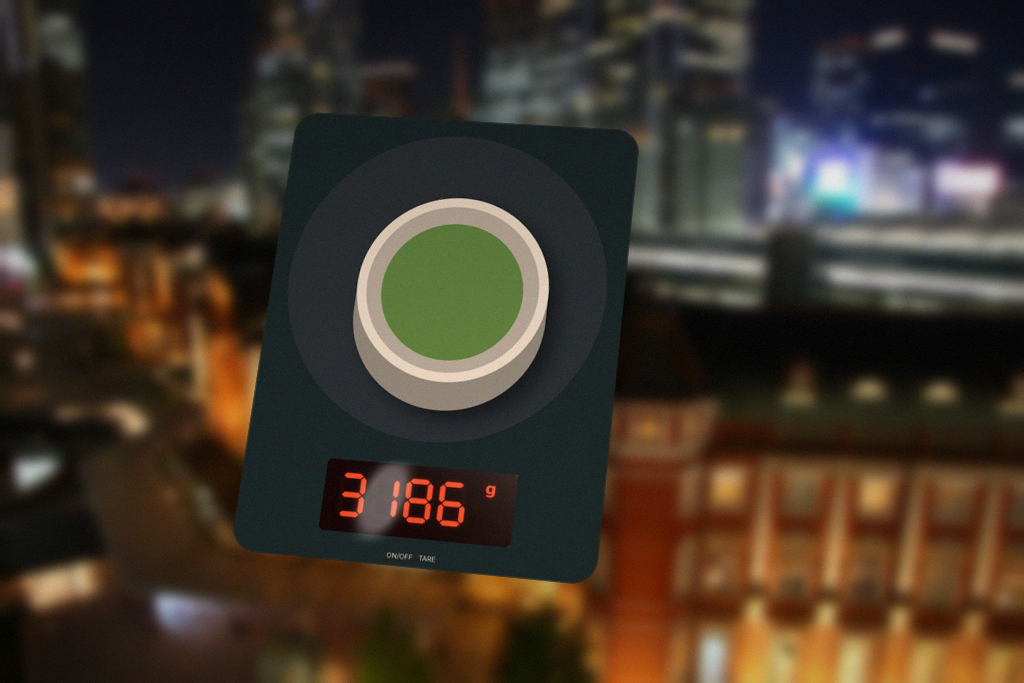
g 3186
